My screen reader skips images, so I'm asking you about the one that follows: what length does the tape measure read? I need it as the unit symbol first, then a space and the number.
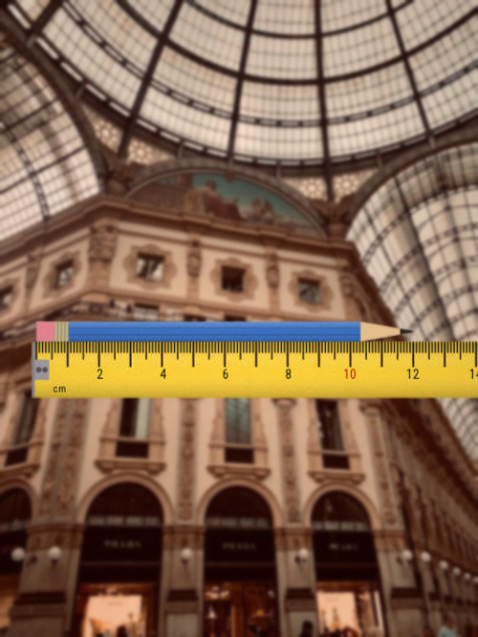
cm 12
